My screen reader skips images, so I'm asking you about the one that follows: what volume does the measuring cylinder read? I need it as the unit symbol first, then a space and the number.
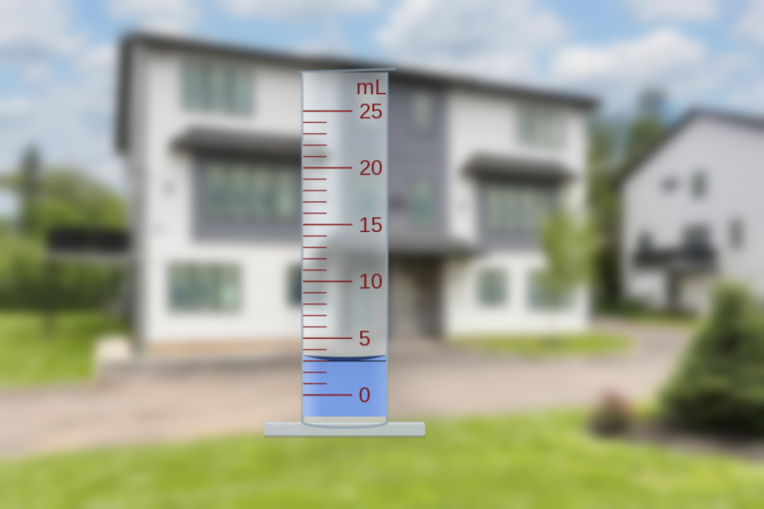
mL 3
